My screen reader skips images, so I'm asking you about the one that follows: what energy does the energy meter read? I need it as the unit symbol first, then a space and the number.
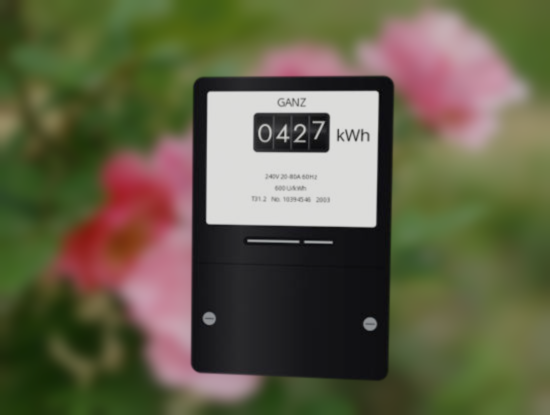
kWh 427
